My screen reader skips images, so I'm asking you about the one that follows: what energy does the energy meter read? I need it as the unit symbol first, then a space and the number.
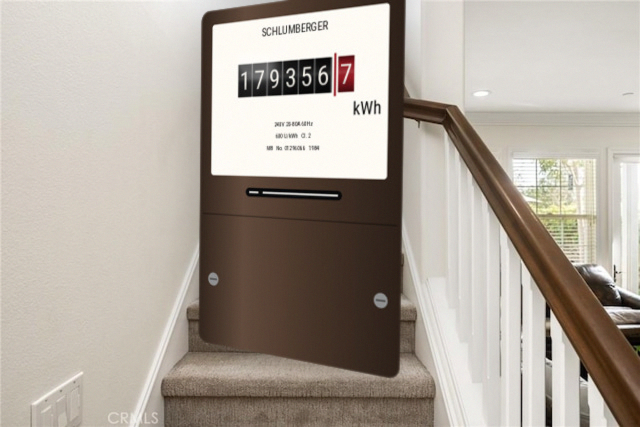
kWh 179356.7
